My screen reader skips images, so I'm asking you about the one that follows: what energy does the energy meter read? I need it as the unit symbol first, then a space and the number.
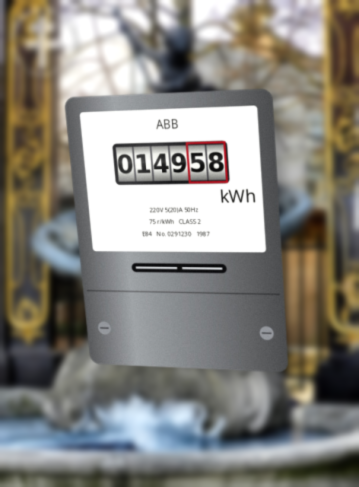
kWh 149.58
